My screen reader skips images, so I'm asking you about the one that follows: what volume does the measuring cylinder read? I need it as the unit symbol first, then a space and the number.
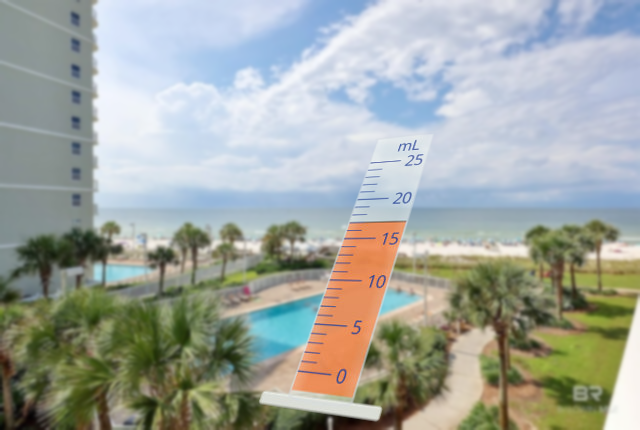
mL 17
